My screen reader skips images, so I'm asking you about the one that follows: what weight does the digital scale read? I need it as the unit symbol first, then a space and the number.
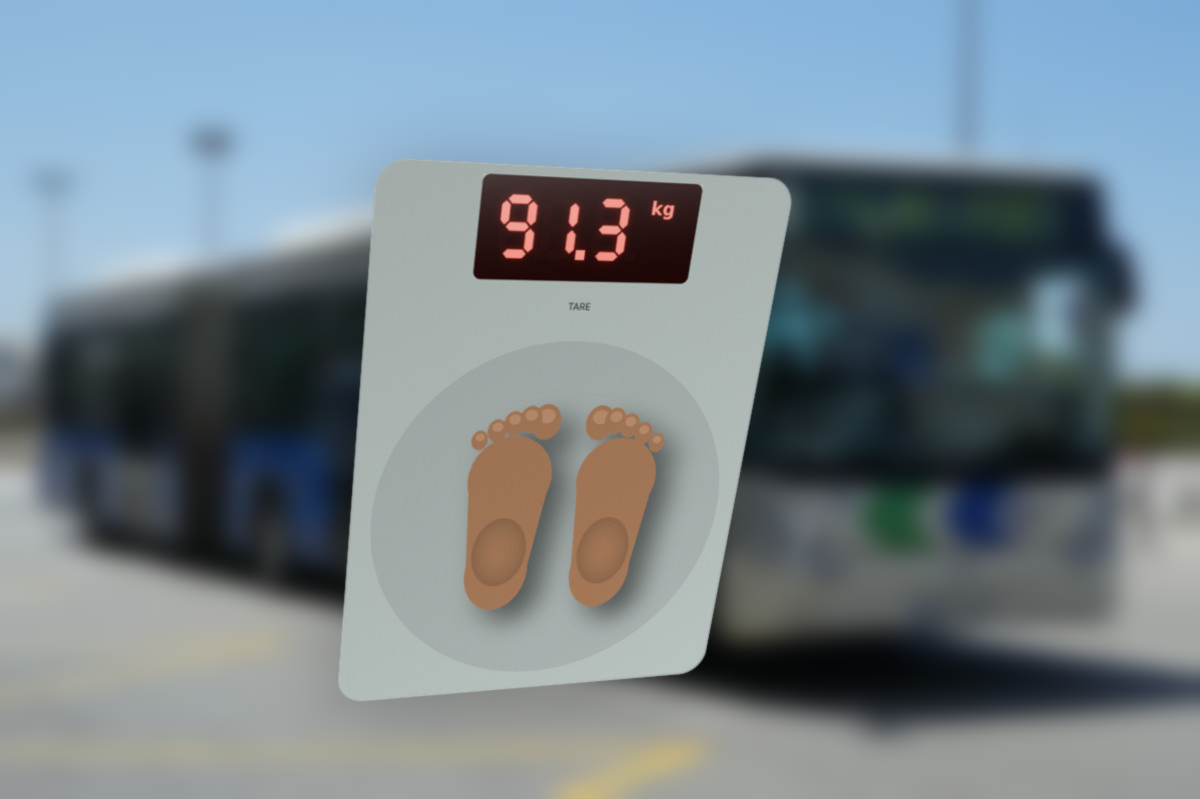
kg 91.3
